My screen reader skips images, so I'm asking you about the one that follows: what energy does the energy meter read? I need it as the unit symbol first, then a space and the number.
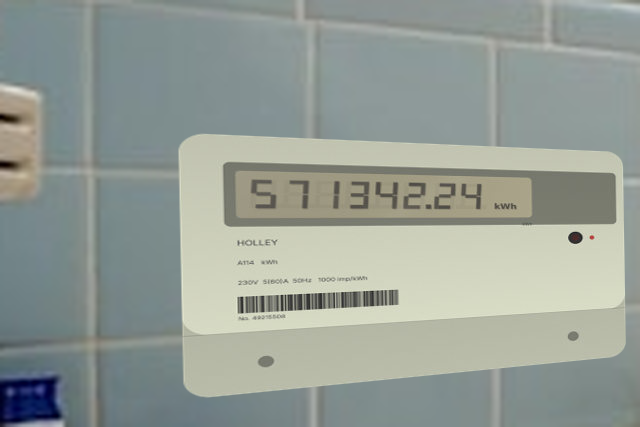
kWh 571342.24
